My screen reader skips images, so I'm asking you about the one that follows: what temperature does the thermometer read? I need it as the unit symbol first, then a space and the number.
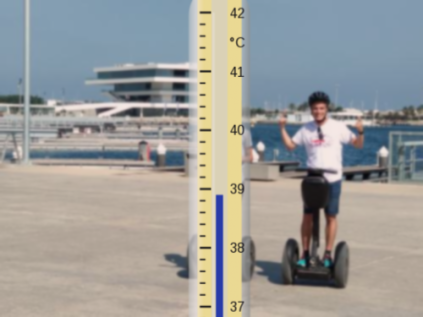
°C 38.9
